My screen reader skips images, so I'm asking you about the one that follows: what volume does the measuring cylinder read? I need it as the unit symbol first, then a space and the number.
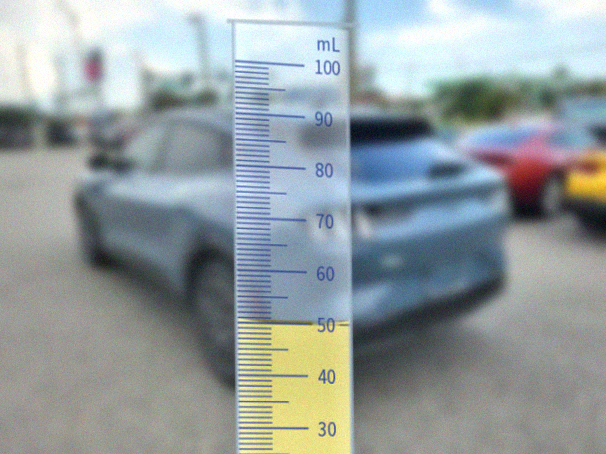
mL 50
